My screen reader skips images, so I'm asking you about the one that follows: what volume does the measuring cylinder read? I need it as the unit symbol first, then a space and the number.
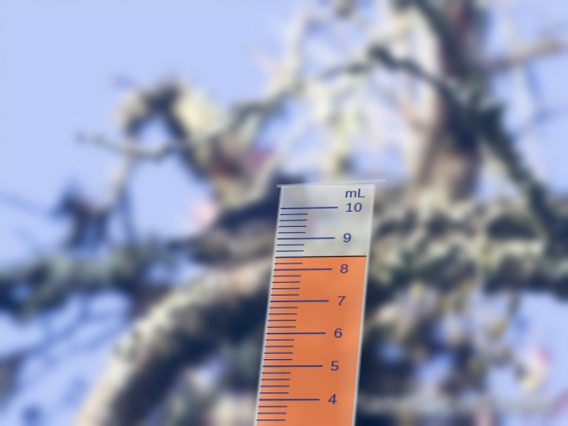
mL 8.4
